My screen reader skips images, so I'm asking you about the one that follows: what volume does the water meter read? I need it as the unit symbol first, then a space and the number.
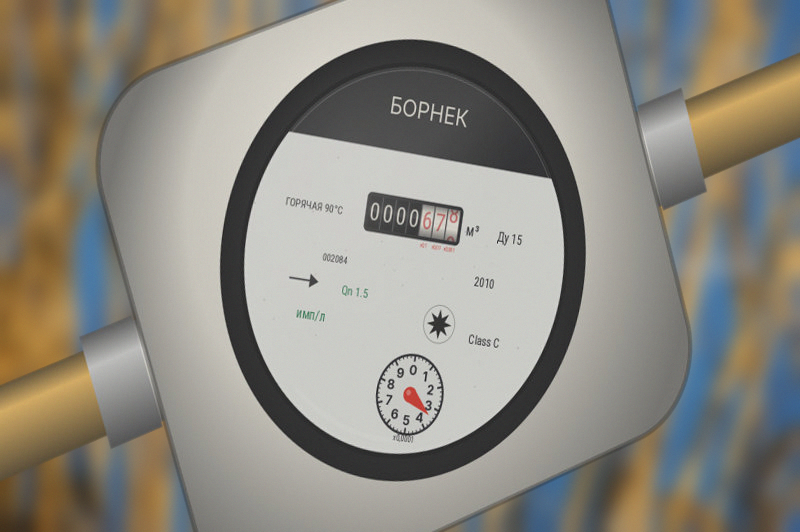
m³ 0.6783
